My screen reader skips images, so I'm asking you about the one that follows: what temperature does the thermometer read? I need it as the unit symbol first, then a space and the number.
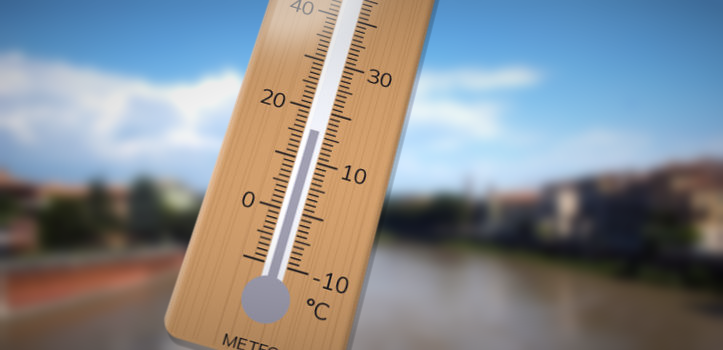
°C 16
